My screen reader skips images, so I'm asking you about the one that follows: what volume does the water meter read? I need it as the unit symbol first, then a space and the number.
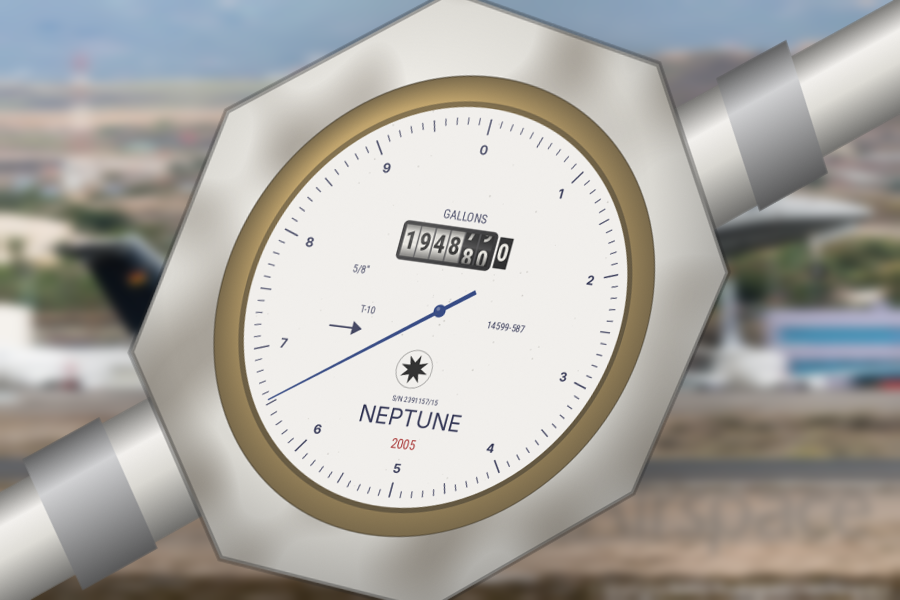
gal 1948796.5
